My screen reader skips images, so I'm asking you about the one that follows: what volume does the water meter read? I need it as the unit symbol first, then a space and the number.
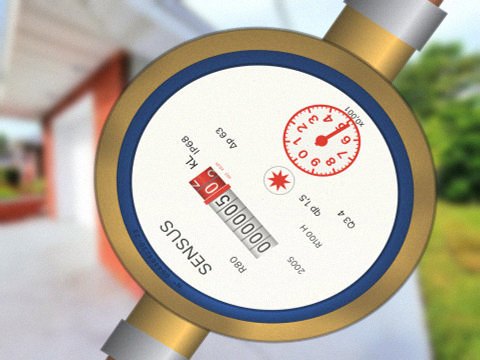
kL 5.025
